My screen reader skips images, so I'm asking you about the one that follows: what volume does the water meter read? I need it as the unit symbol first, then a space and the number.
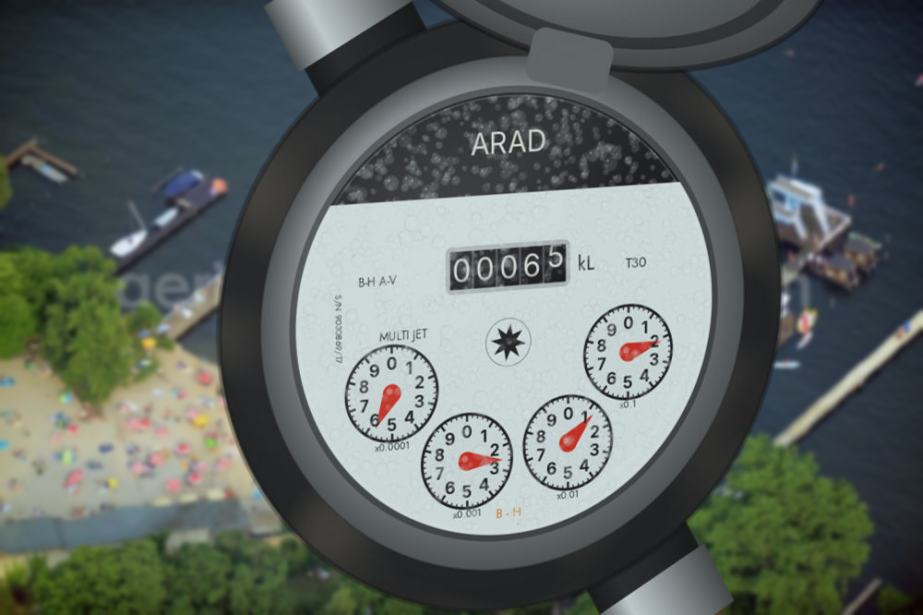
kL 65.2125
